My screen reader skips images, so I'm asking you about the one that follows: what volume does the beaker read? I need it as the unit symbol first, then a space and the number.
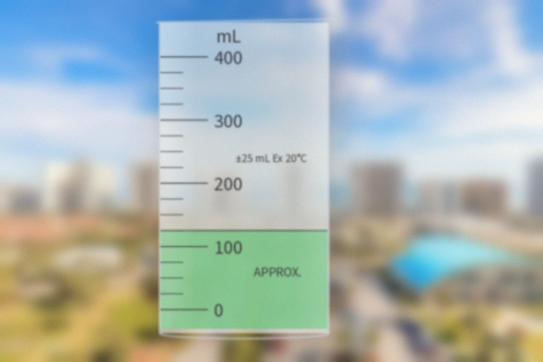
mL 125
